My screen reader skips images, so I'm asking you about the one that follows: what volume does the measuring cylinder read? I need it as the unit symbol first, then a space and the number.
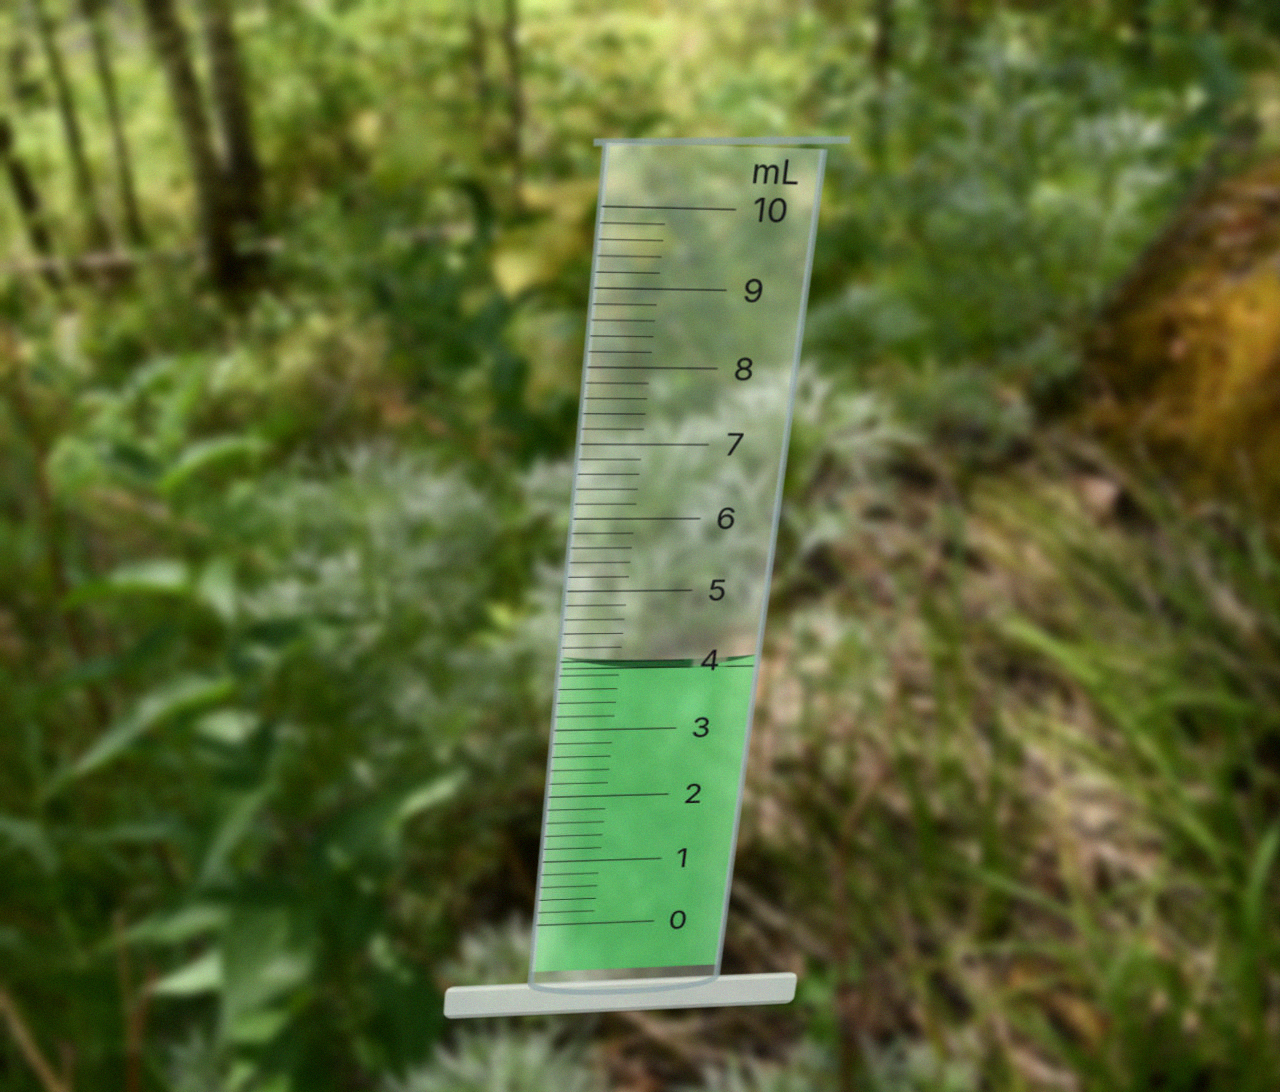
mL 3.9
